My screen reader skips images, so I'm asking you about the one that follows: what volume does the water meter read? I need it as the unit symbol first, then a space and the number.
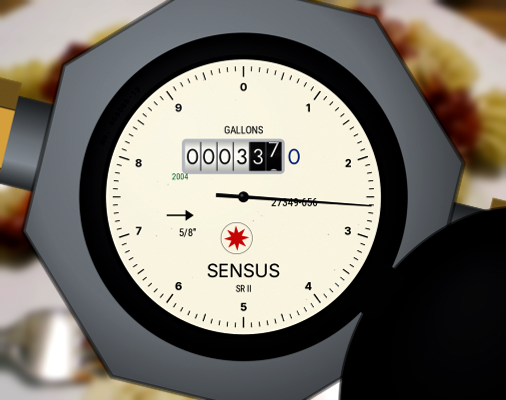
gal 3372.6
